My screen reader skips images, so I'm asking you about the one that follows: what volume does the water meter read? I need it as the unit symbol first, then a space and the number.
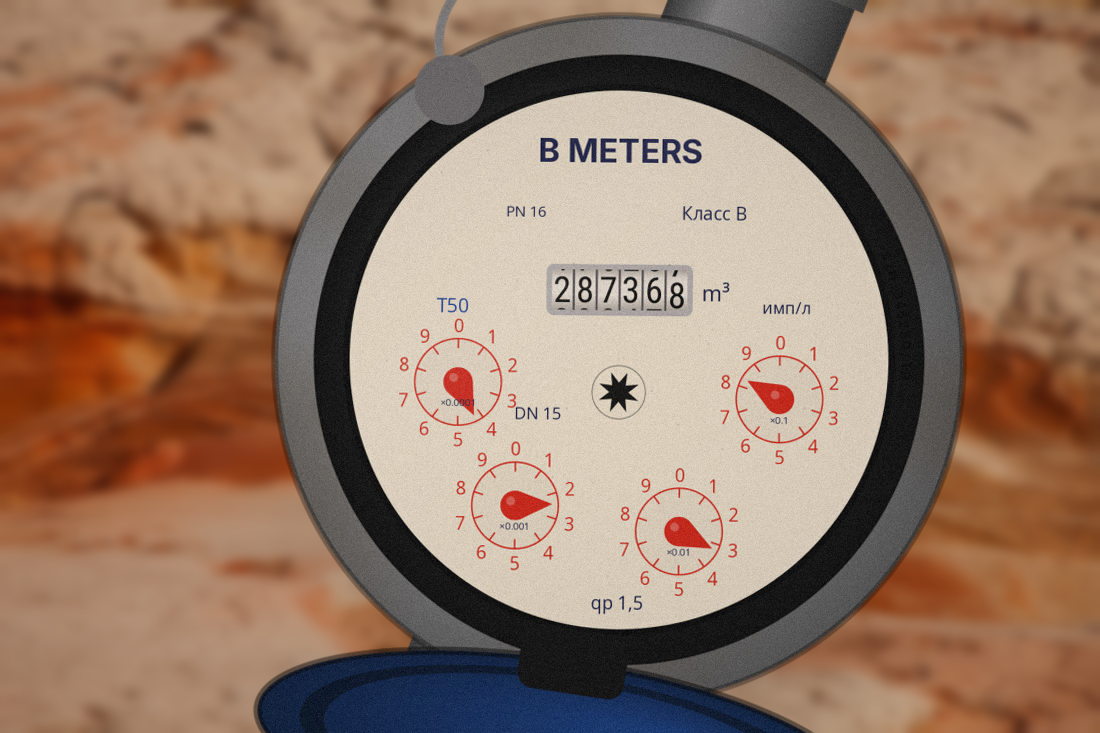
m³ 287367.8324
